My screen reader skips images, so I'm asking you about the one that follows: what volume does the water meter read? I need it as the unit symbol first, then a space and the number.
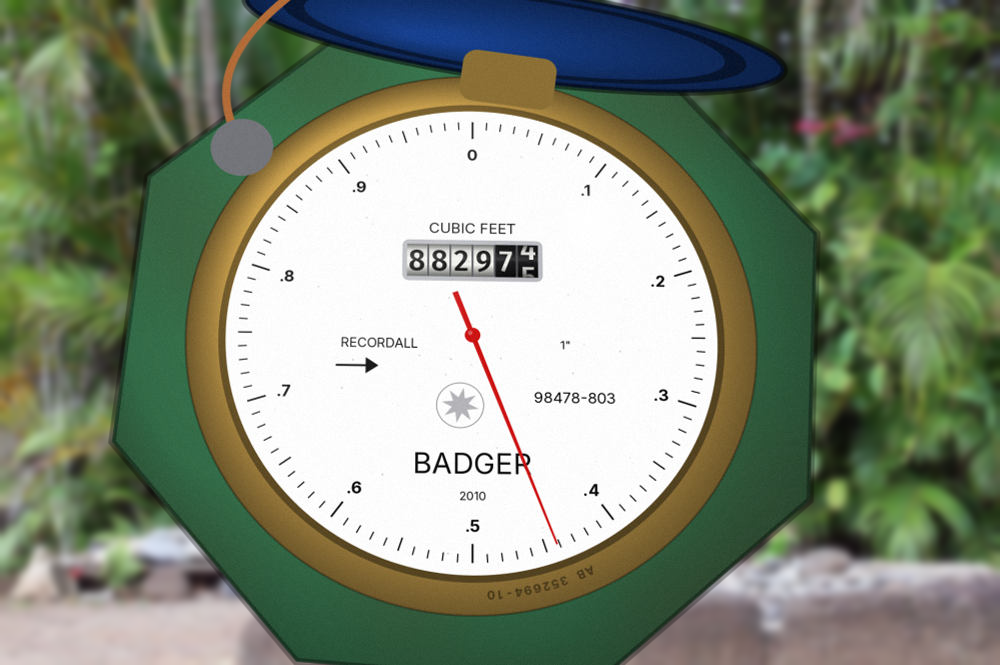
ft³ 882974.44
